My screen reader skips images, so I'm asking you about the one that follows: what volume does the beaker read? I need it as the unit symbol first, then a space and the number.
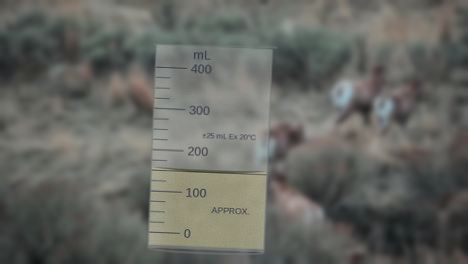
mL 150
